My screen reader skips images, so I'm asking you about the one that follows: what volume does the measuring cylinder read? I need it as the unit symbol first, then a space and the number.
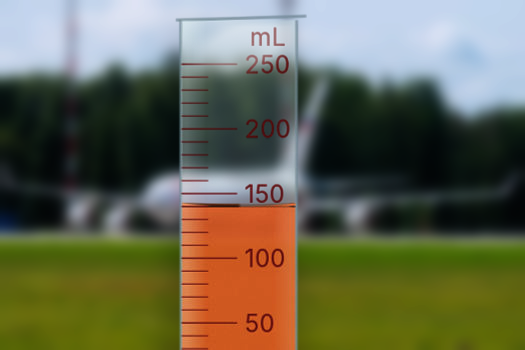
mL 140
